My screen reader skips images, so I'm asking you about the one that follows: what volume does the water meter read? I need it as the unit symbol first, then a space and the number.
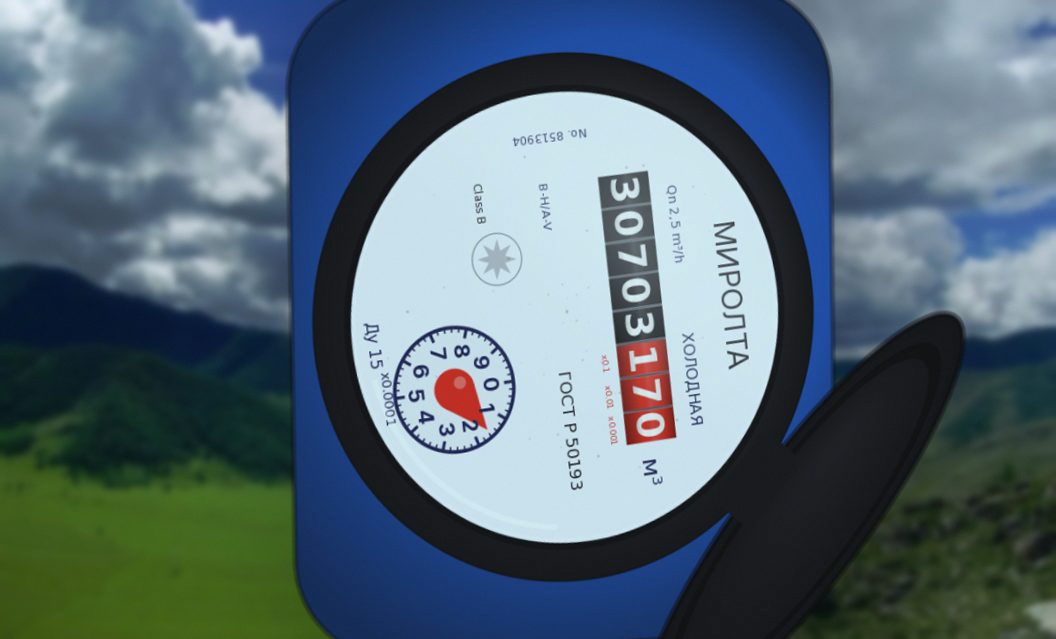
m³ 30703.1701
